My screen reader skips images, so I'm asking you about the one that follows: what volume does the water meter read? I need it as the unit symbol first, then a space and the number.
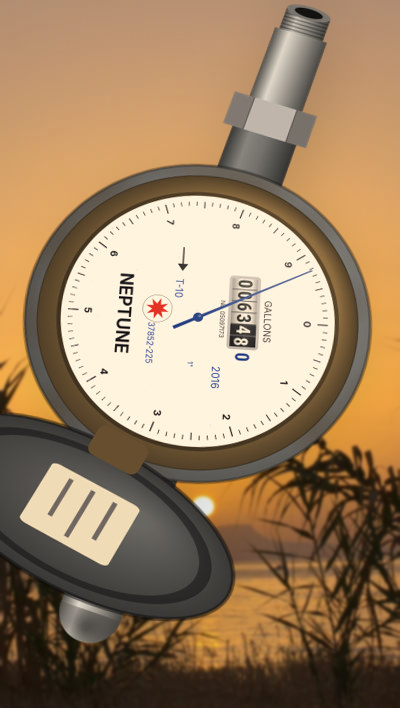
gal 63479.2
